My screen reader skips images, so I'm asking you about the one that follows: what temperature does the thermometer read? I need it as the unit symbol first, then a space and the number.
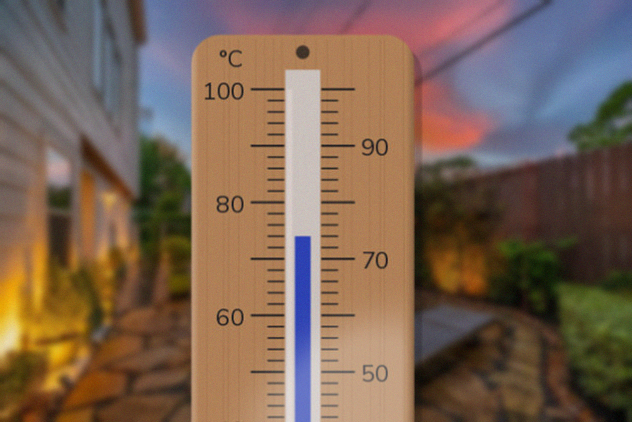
°C 74
